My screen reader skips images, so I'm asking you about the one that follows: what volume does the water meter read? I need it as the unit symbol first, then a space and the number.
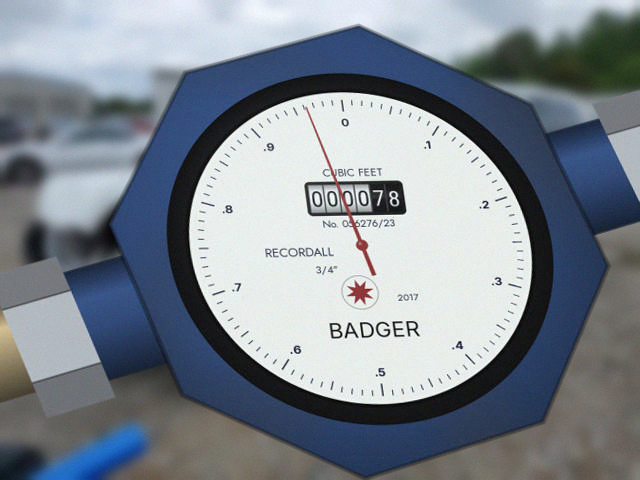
ft³ 77.96
